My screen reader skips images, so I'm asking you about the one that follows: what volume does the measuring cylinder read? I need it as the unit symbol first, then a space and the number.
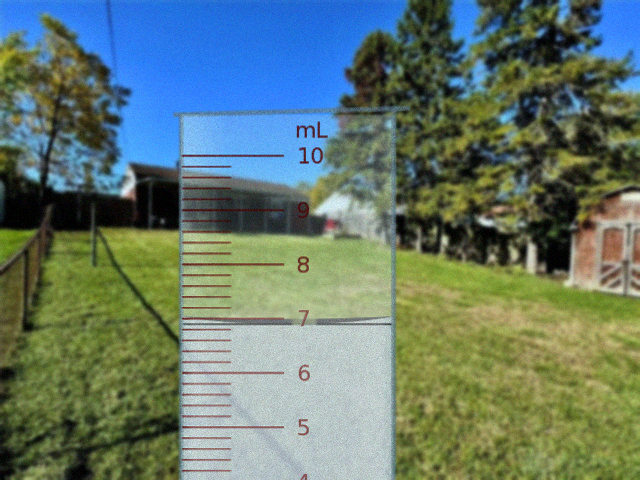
mL 6.9
